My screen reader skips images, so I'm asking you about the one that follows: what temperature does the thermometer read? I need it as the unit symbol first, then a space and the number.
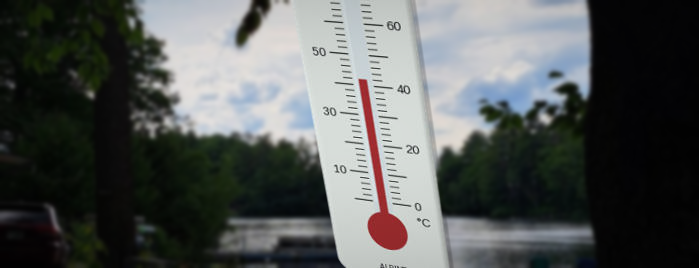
°C 42
